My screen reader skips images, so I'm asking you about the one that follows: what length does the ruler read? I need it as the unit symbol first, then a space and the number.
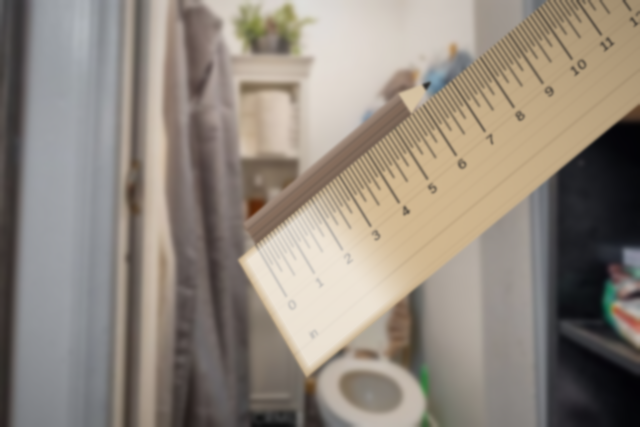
in 6.5
